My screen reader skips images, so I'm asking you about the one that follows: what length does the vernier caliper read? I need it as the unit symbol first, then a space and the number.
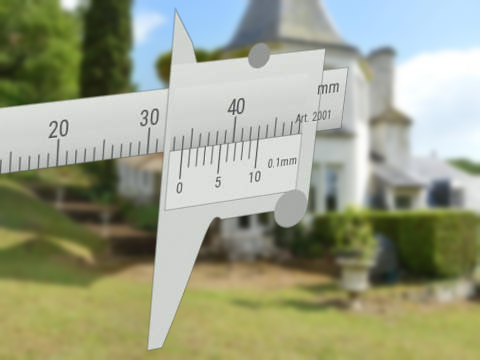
mm 34.0
